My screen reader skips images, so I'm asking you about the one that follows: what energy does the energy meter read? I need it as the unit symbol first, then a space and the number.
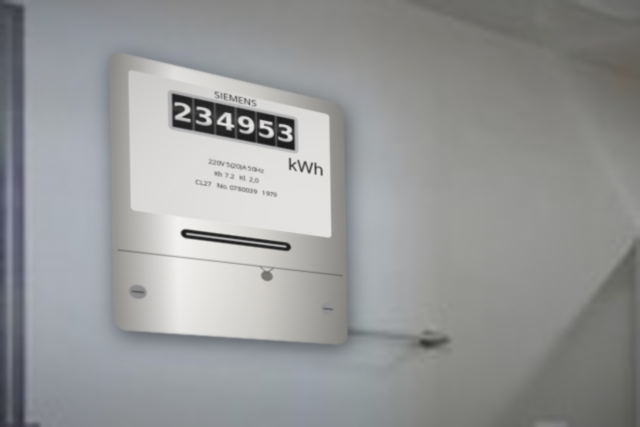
kWh 234953
